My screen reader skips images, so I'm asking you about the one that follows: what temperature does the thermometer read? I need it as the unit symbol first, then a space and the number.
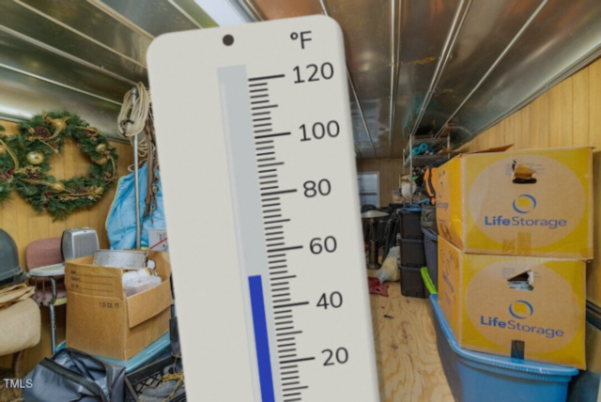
°F 52
